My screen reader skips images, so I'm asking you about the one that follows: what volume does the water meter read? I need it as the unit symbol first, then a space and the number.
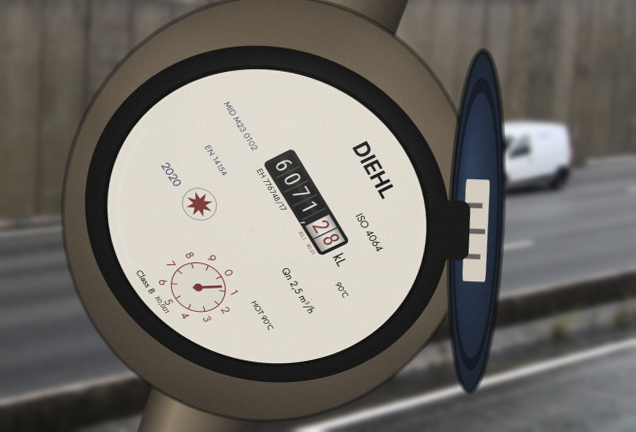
kL 6071.280
